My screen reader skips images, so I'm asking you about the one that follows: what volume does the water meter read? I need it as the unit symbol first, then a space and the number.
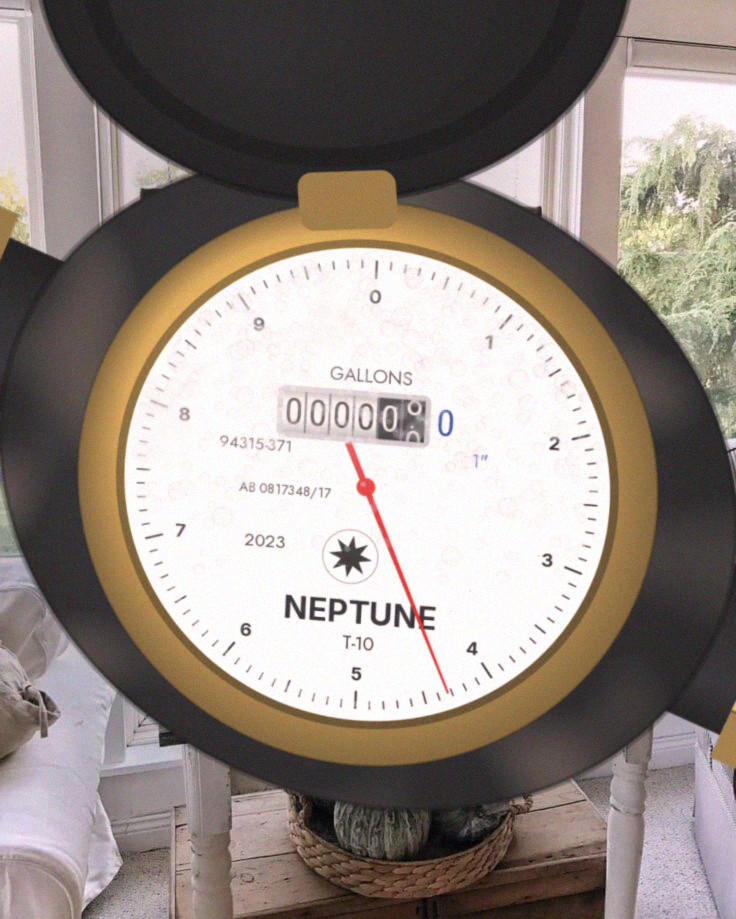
gal 84.3
